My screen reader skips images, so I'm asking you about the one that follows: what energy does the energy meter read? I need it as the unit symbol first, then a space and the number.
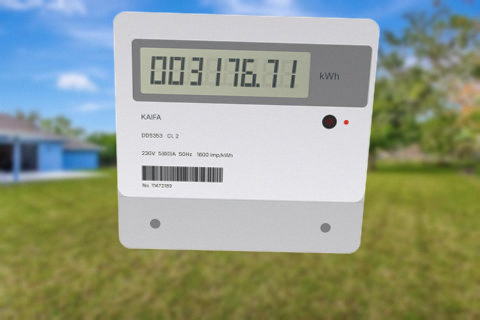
kWh 3176.71
